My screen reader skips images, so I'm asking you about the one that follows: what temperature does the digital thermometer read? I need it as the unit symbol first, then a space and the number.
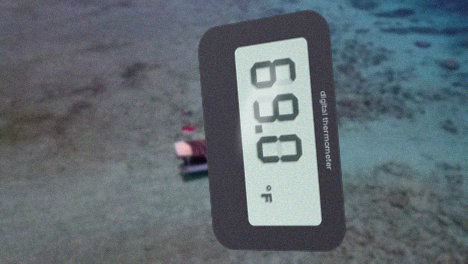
°F 69.0
